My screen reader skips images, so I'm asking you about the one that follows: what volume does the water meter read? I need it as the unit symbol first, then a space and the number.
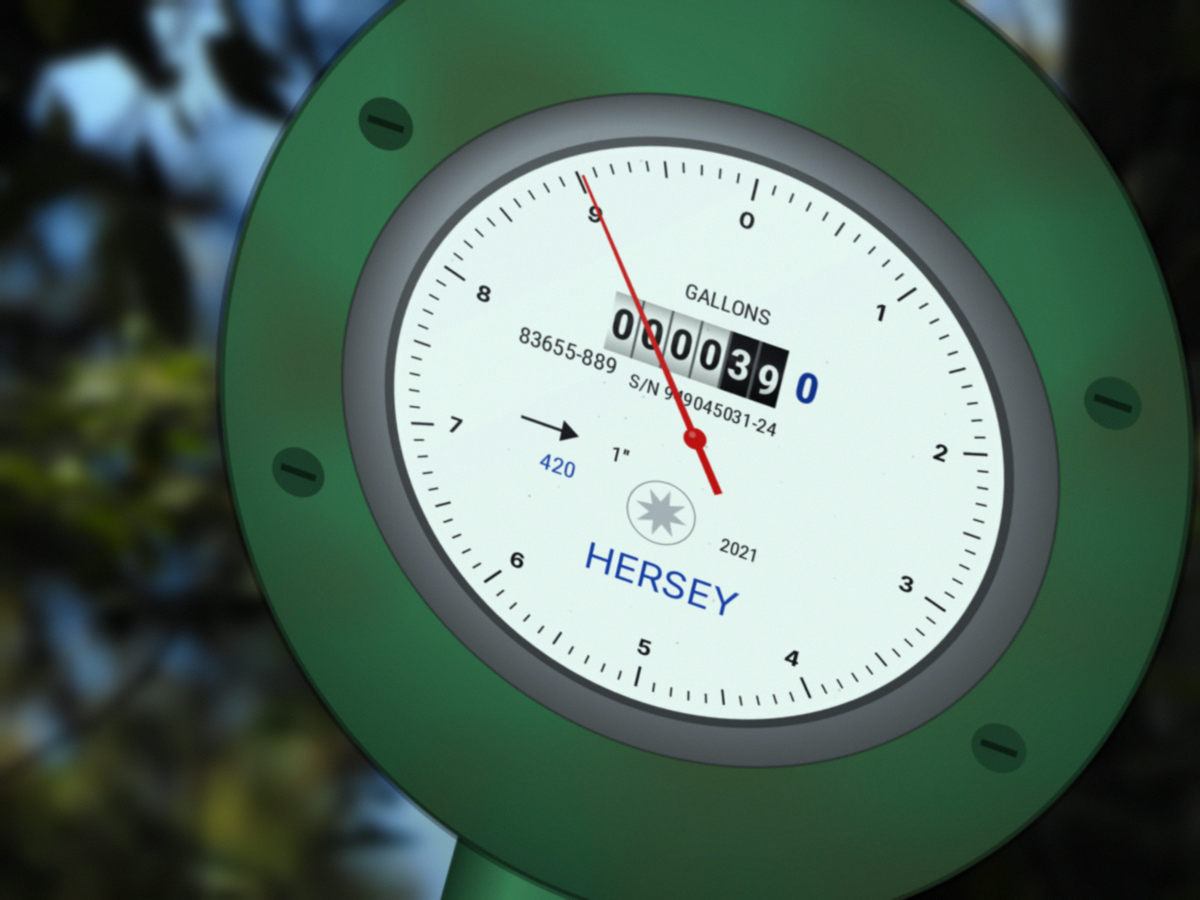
gal 389.0
